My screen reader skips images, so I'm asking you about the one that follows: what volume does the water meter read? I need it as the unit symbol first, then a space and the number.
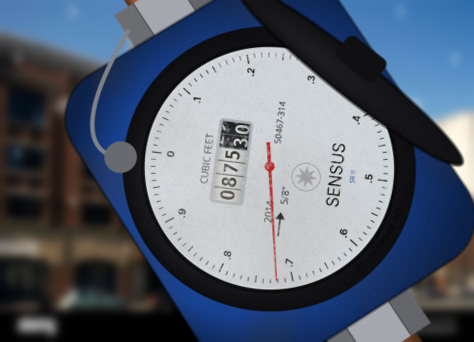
ft³ 87529.72
